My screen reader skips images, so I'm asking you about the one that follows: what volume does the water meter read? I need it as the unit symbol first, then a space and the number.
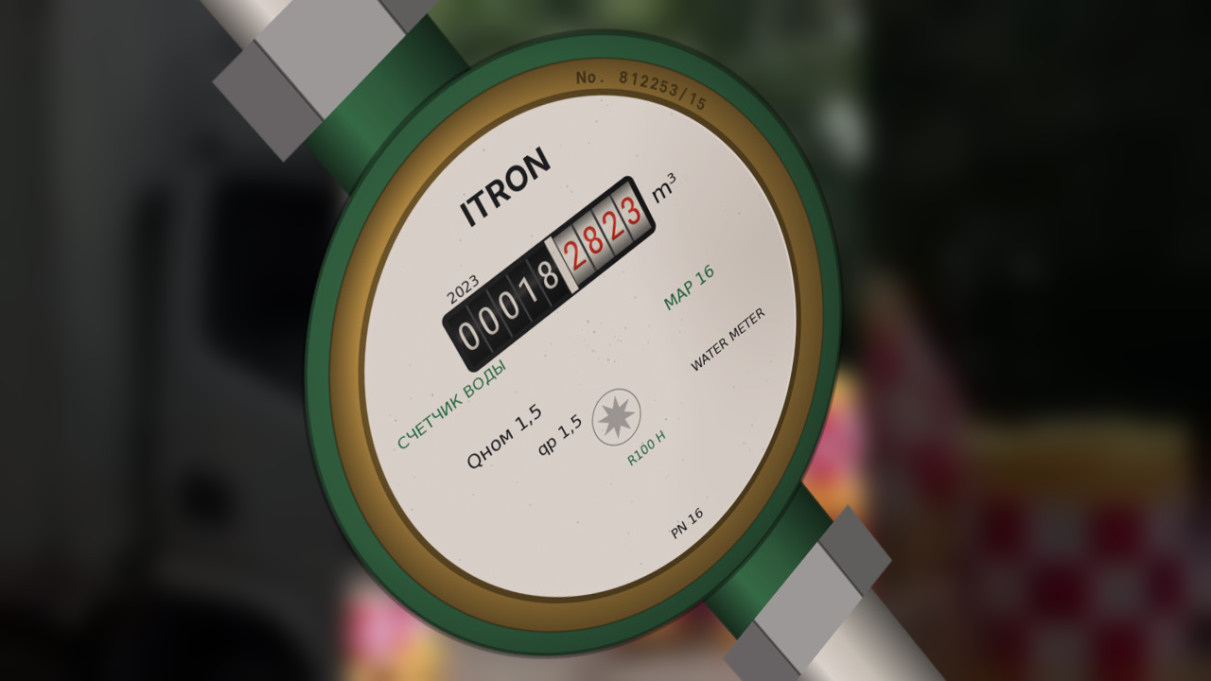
m³ 18.2823
